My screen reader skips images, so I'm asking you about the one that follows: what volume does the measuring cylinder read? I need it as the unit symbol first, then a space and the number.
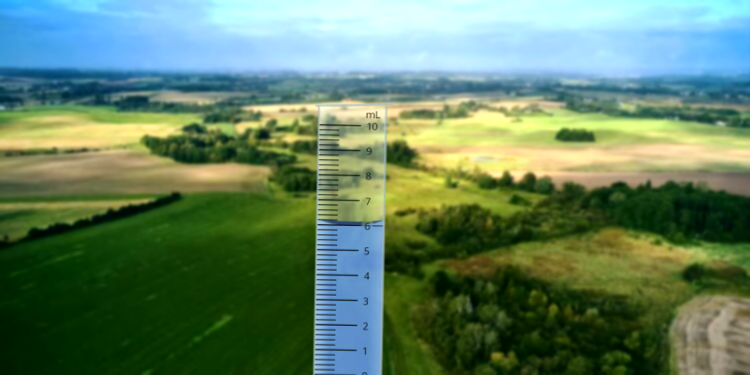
mL 6
